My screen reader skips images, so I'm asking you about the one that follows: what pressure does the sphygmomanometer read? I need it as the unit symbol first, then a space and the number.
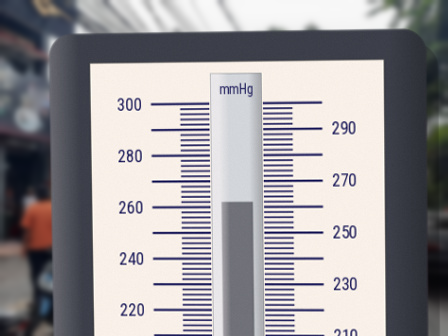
mmHg 262
